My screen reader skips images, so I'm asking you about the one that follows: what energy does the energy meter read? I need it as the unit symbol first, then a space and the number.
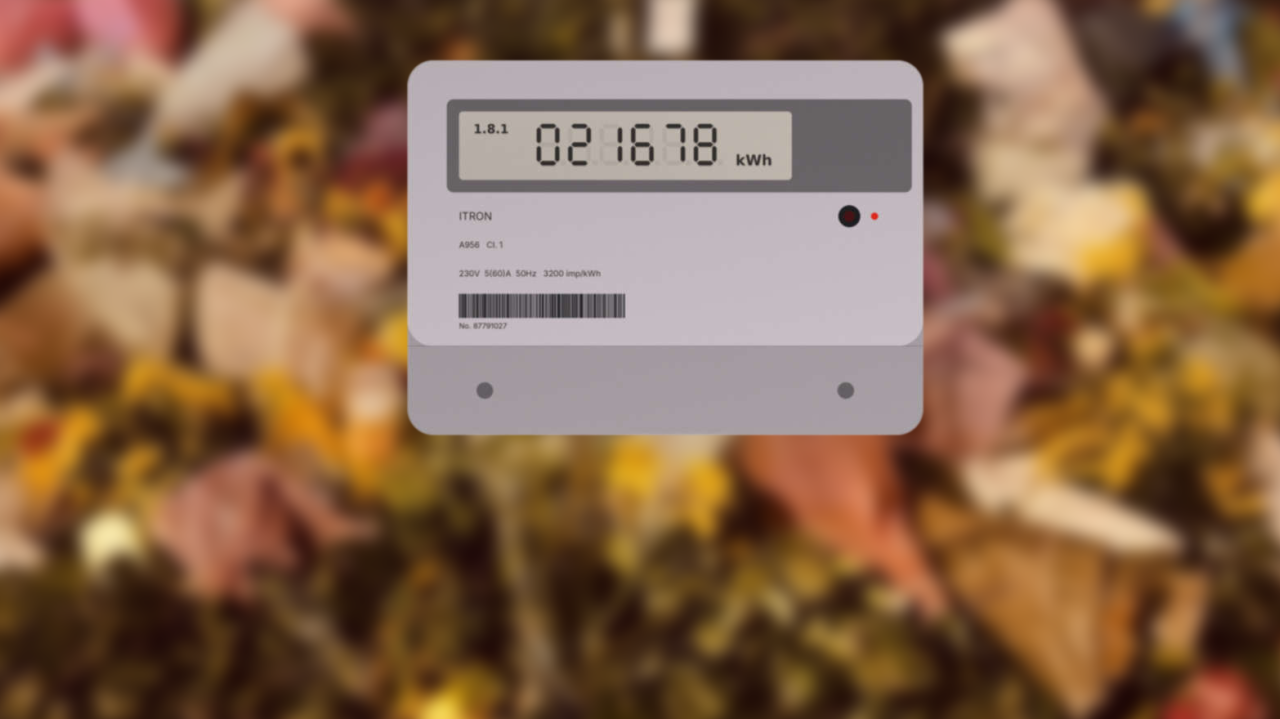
kWh 21678
